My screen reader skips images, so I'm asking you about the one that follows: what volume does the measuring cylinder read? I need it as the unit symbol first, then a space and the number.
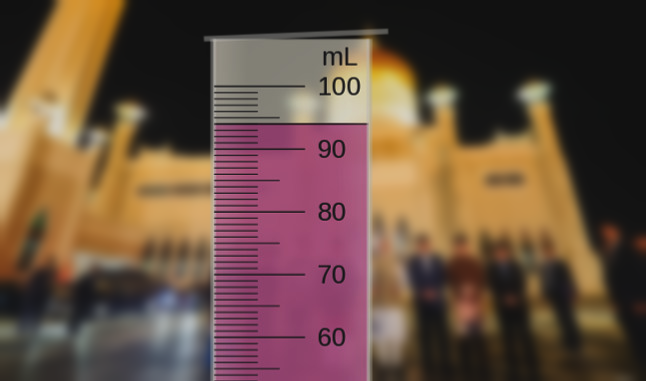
mL 94
